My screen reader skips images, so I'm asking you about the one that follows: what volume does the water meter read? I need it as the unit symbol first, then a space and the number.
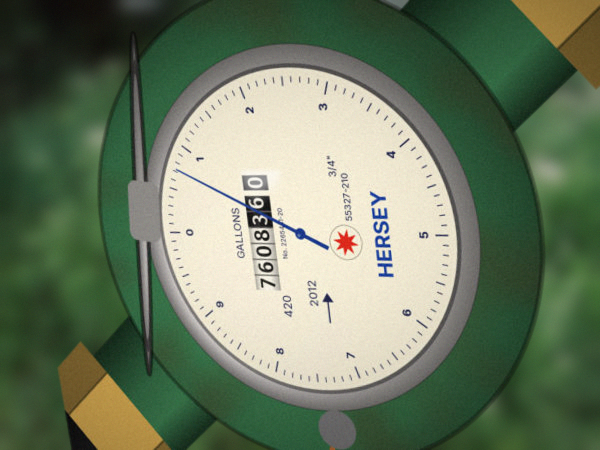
gal 7608360.7
